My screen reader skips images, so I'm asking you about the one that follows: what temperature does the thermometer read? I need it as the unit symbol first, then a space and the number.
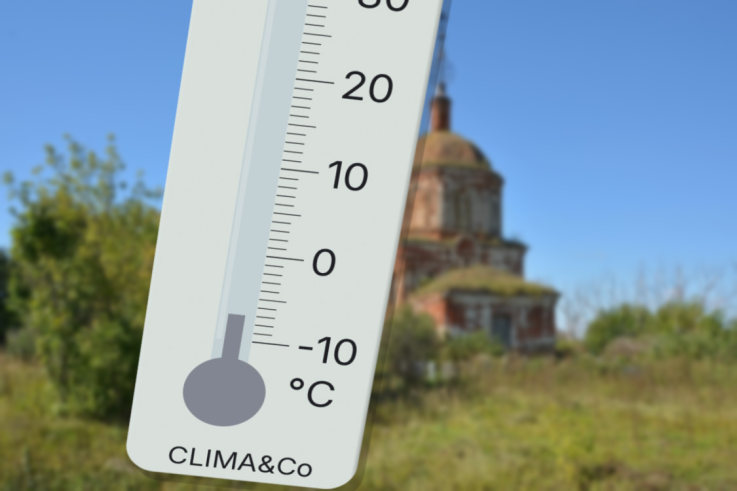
°C -7
